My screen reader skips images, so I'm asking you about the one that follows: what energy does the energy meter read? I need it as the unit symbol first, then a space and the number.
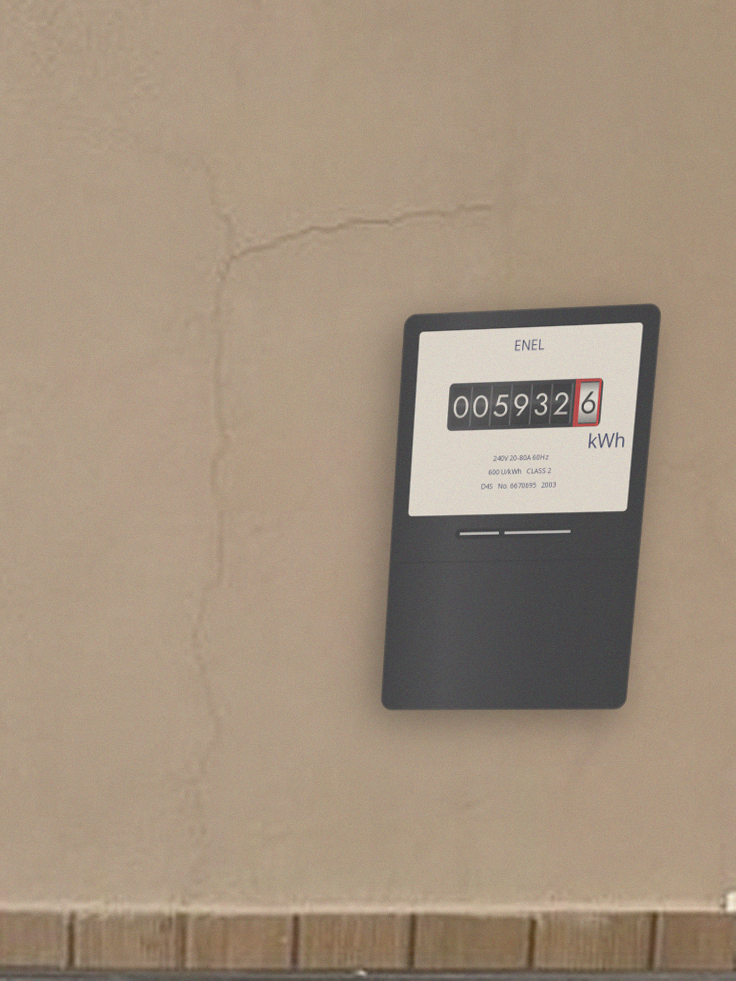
kWh 5932.6
